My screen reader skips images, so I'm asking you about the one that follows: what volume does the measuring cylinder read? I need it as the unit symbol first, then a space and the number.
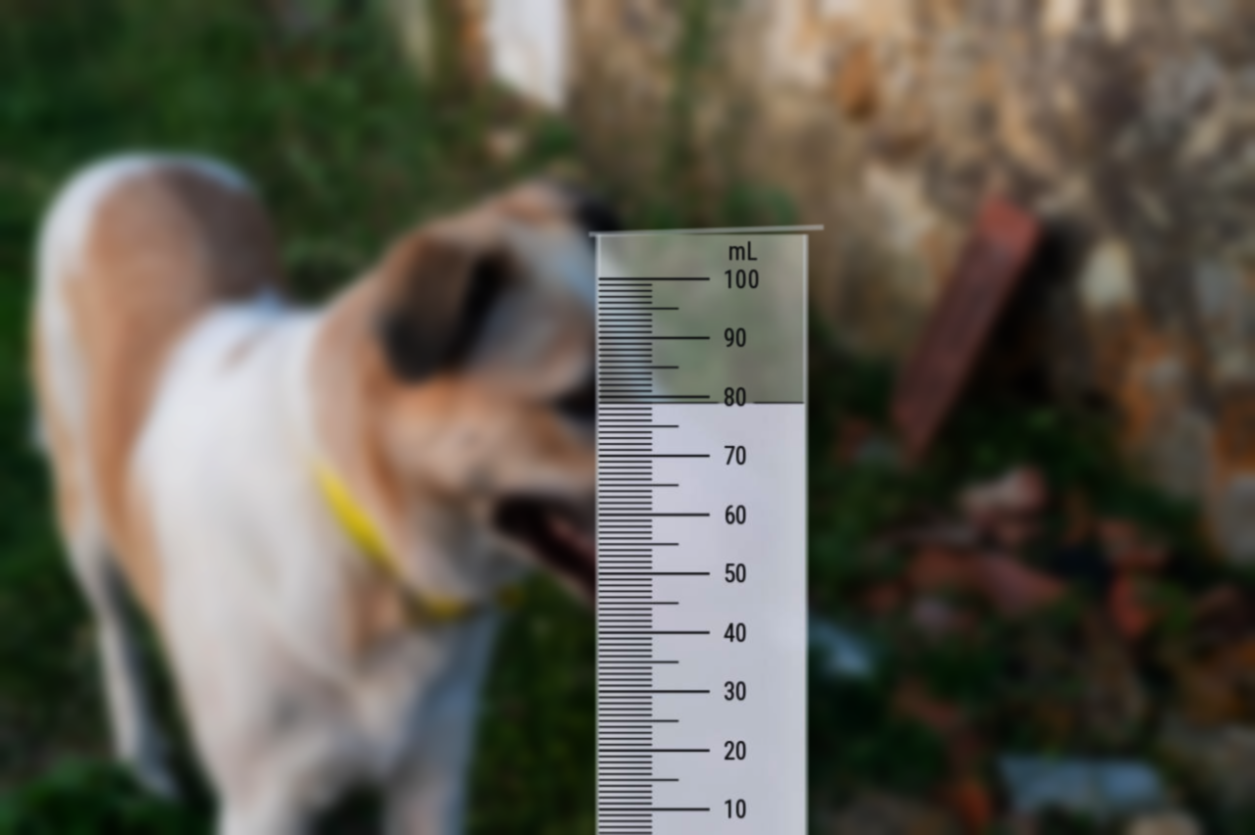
mL 79
